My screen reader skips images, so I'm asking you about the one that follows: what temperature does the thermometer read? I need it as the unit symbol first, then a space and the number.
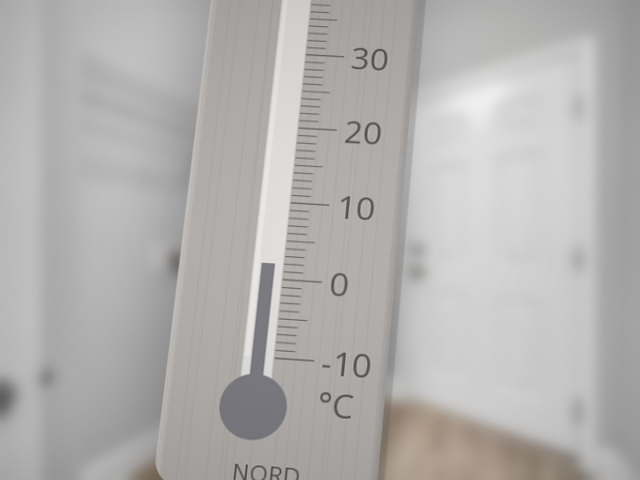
°C 2
